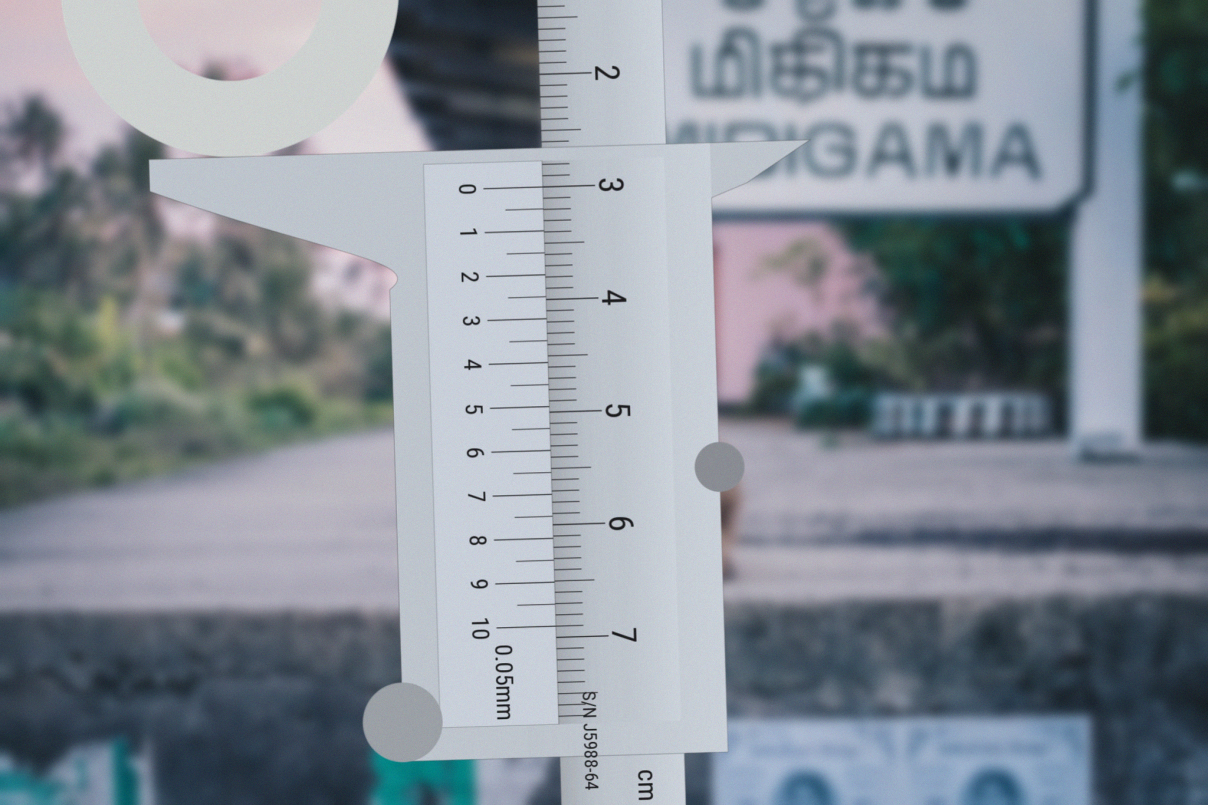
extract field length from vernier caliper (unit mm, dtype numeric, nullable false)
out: 30.0 mm
